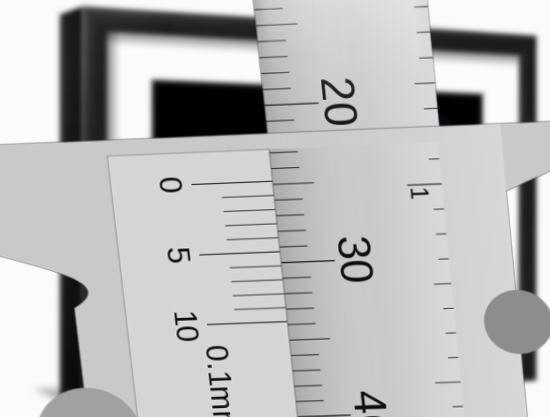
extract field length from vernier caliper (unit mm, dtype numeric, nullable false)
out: 24.8 mm
